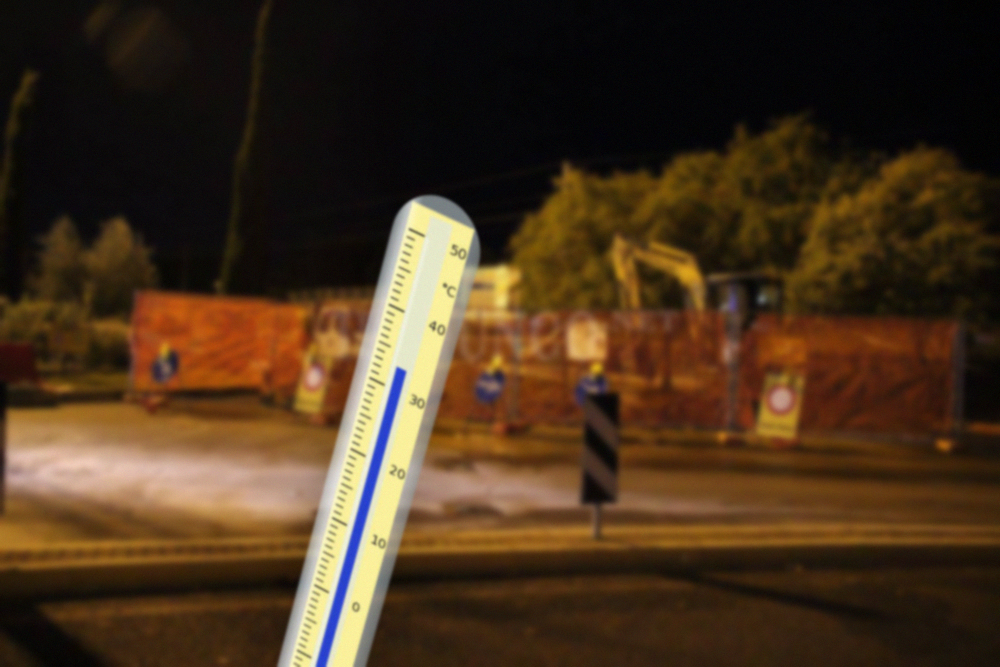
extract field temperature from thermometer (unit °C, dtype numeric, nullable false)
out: 33 °C
